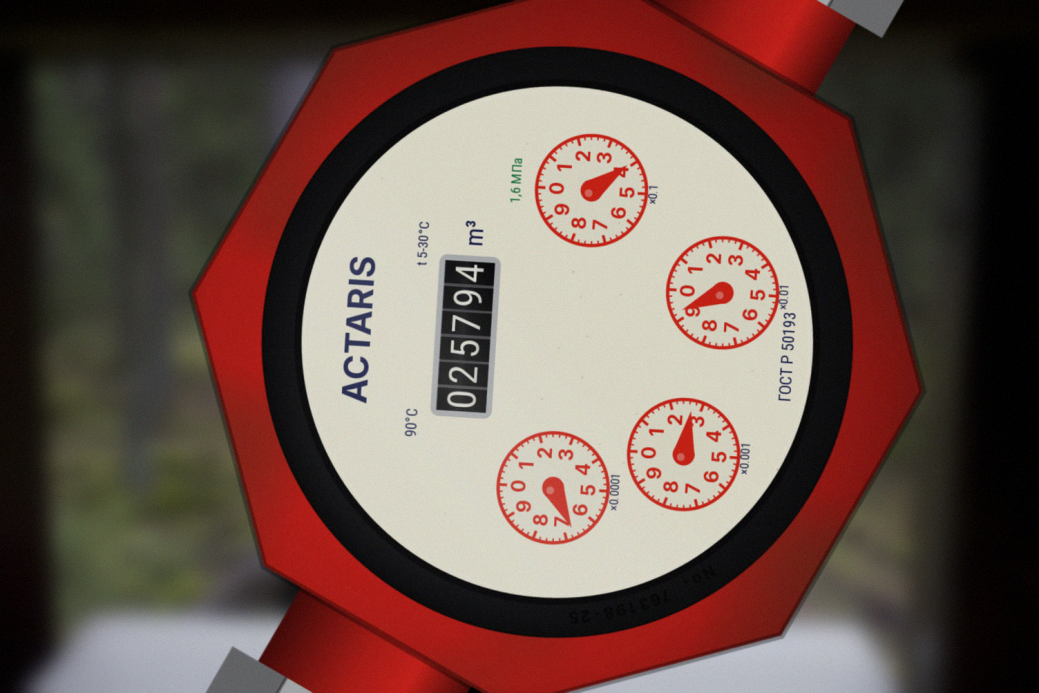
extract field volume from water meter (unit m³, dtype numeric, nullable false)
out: 25794.3926 m³
